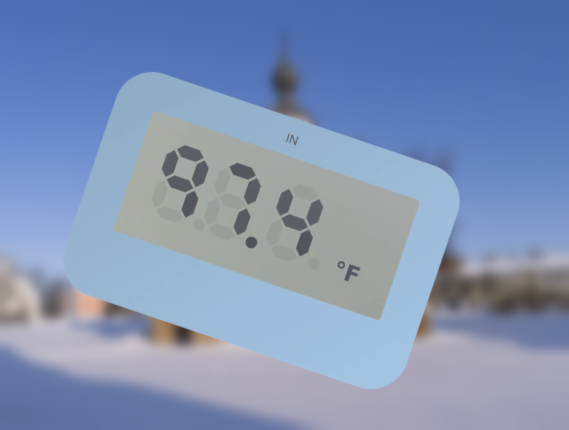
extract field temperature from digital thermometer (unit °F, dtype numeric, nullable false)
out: 97.4 °F
